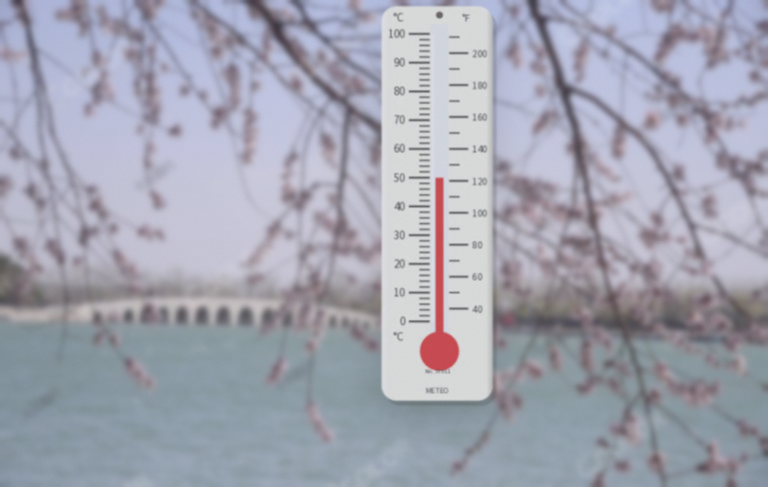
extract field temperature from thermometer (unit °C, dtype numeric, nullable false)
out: 50 °C
